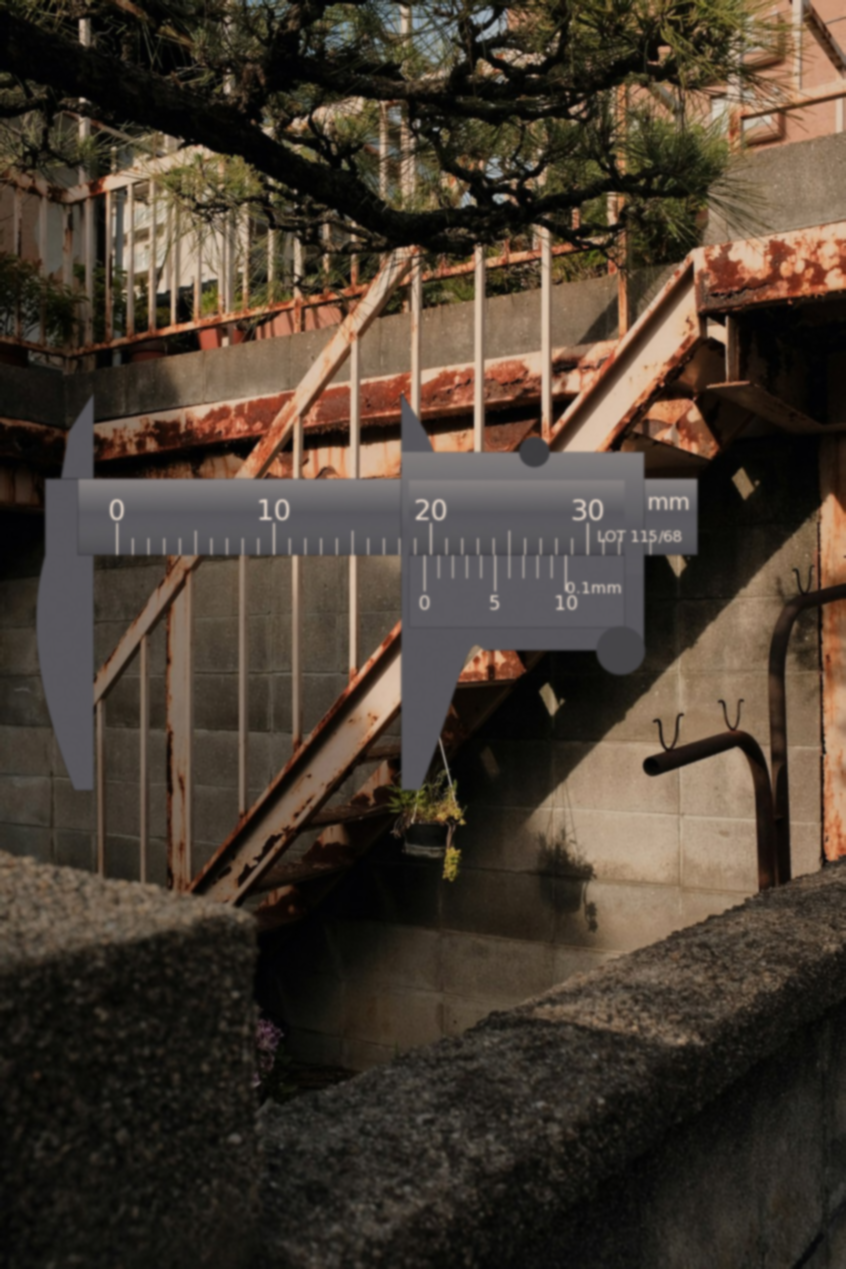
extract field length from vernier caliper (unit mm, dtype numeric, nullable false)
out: 19.6 mm
